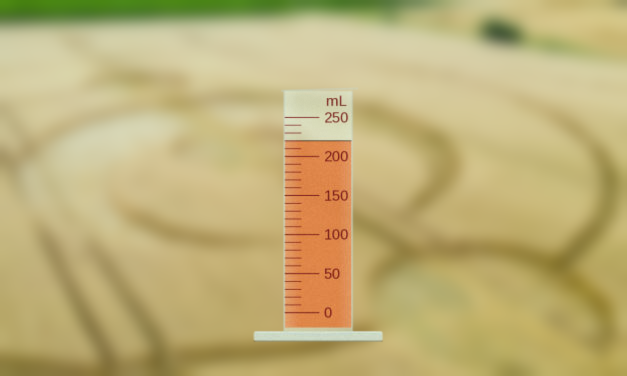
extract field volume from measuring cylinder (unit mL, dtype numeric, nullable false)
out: 220 mL
